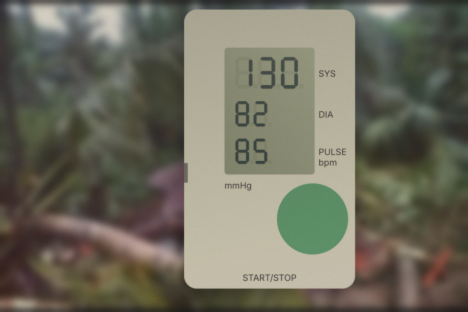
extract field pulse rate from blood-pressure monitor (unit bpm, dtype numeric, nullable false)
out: 85 bpm
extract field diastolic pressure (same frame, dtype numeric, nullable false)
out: 82 mmHg
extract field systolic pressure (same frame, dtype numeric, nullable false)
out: 130 mmHg
